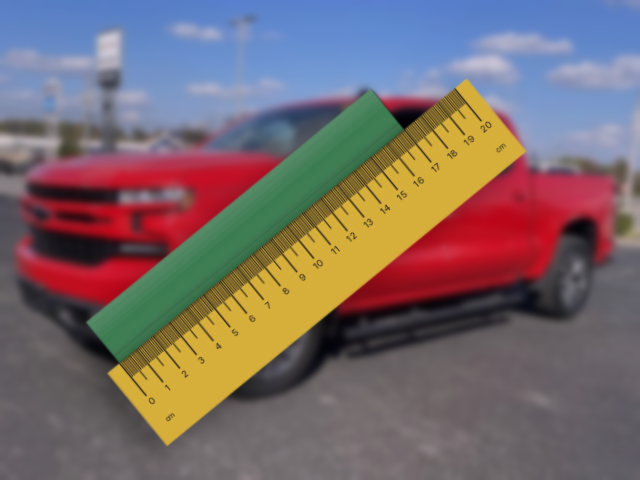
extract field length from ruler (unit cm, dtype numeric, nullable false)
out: 17 cm
